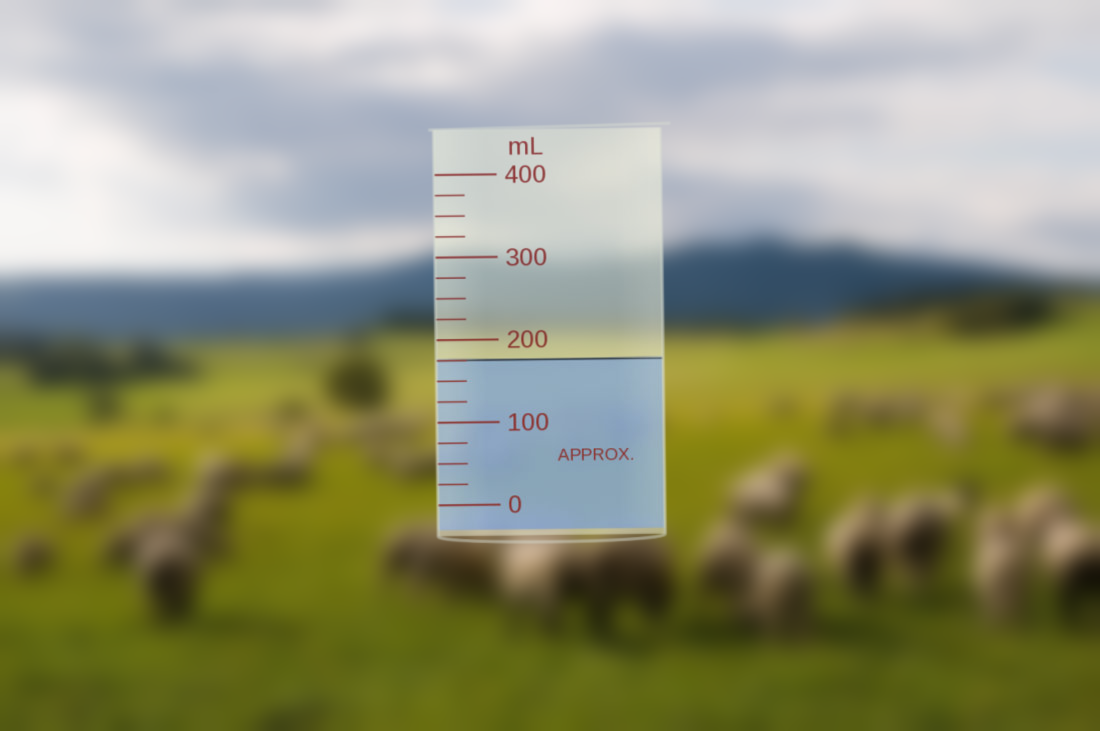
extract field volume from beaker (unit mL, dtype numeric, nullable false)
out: 175 mL
